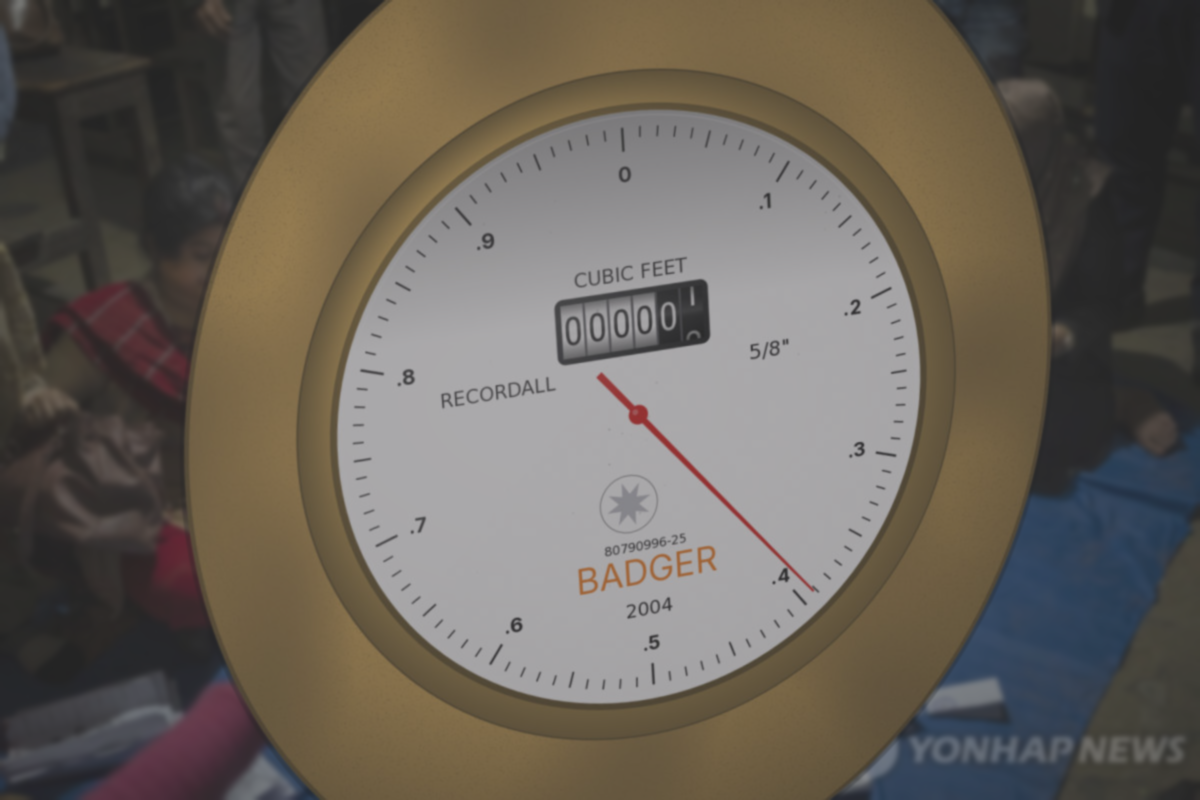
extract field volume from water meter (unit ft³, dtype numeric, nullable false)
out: 1.39 ft³
